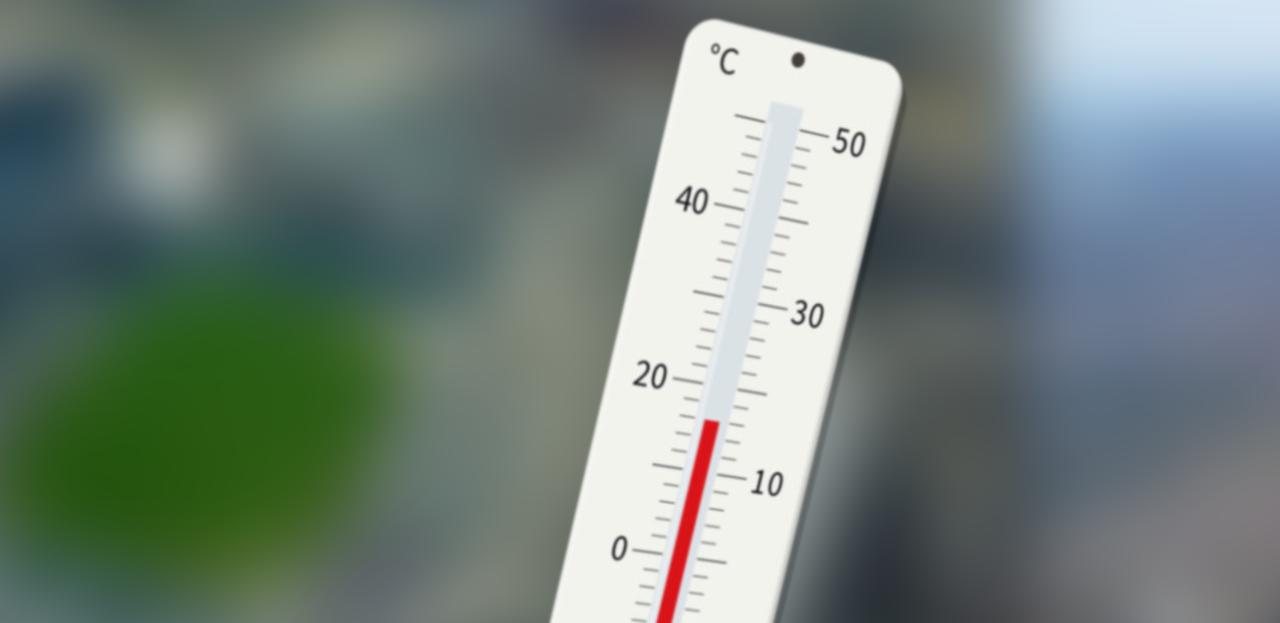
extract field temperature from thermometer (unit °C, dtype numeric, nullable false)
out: 16 °C
